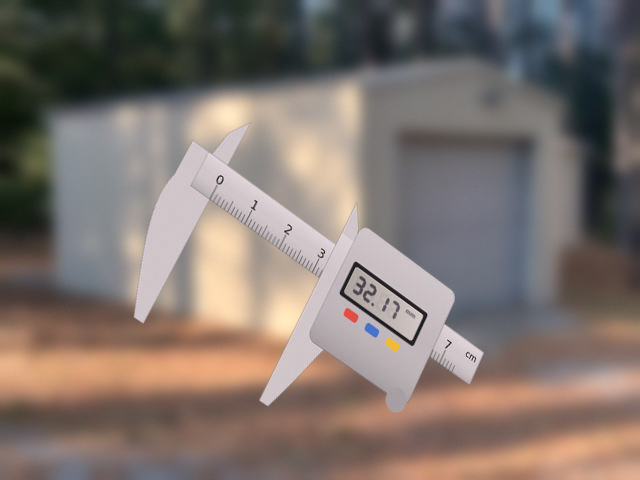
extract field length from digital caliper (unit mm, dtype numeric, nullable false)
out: 32.17 mm
